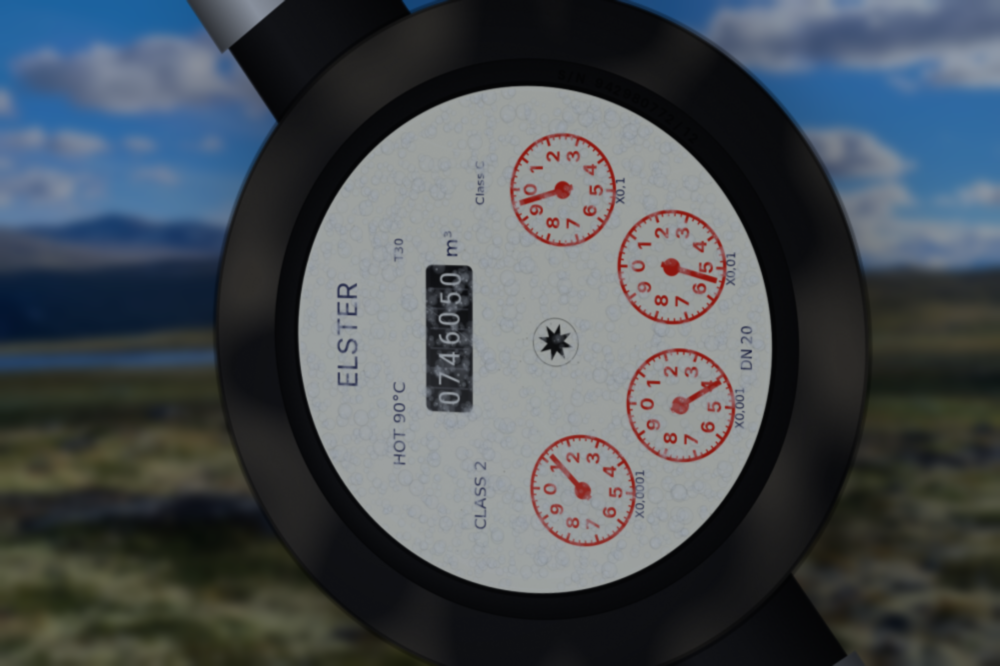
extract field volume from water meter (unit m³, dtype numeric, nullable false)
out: 746049.9541 m³
